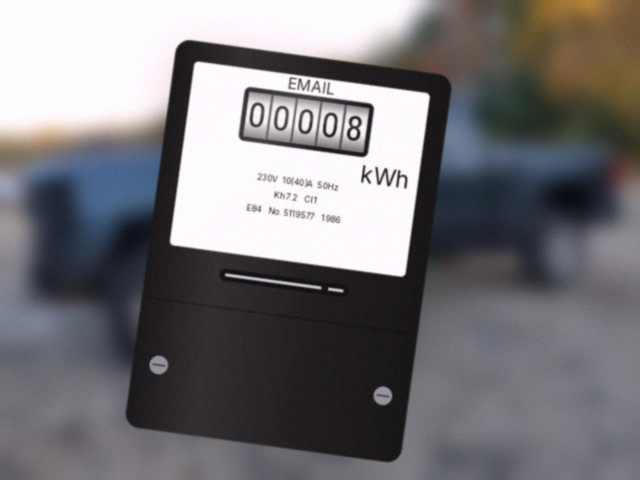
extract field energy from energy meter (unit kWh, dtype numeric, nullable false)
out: 8 kWh
